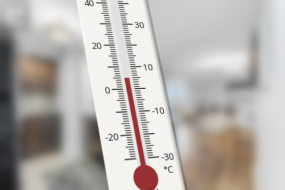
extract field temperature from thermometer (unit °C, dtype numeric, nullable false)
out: 5 °C
